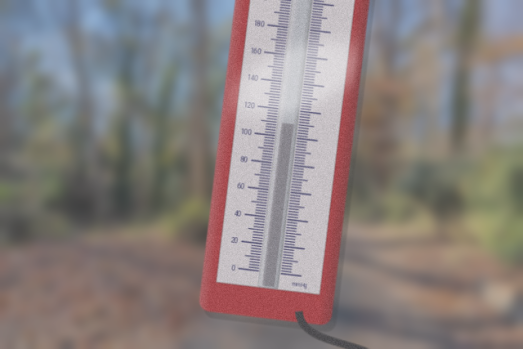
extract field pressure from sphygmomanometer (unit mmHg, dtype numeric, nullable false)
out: 110 mmHg
